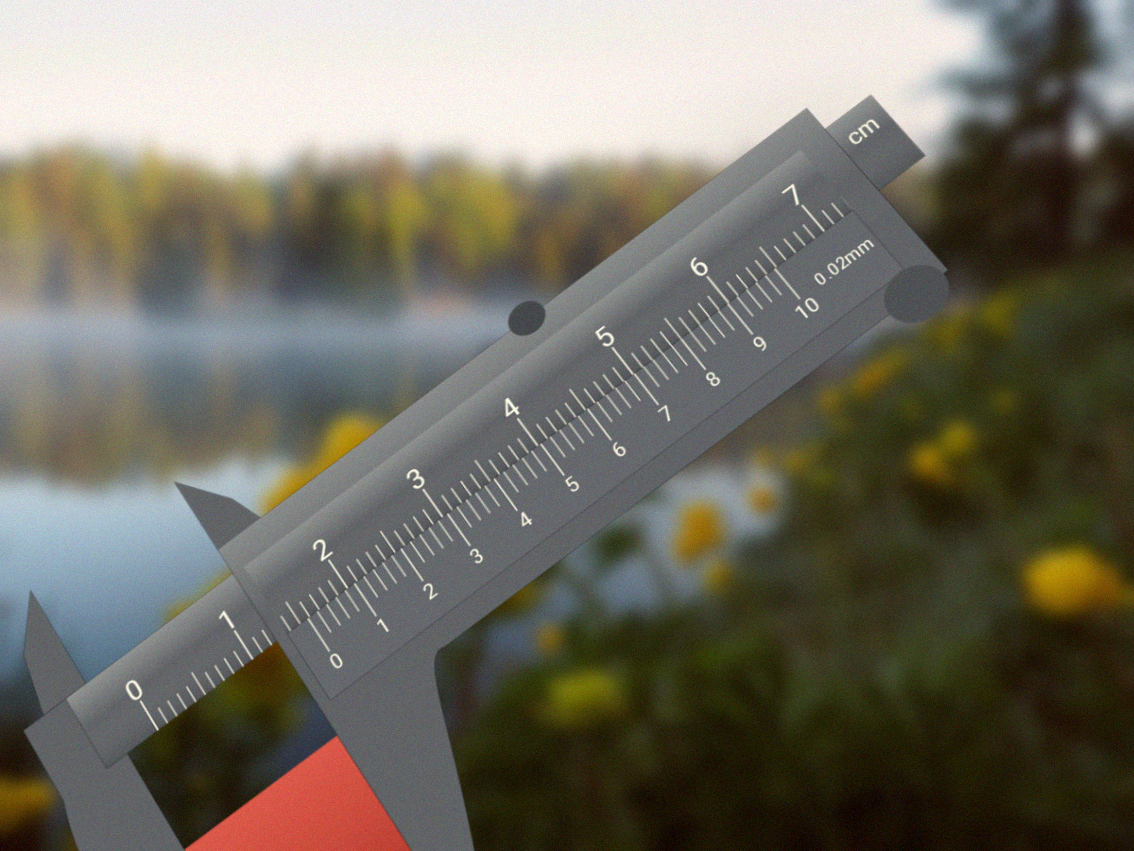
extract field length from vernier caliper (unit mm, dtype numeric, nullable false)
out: 15.8 mm
